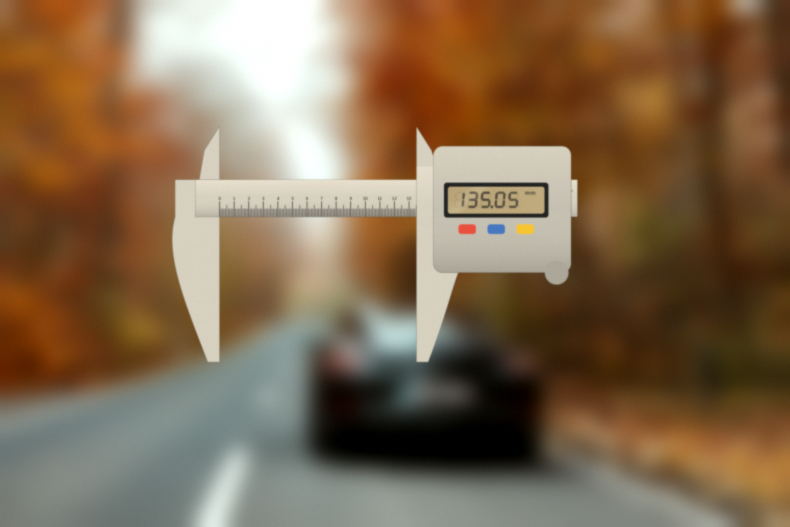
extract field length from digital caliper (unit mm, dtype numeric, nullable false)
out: 135.05 mm
